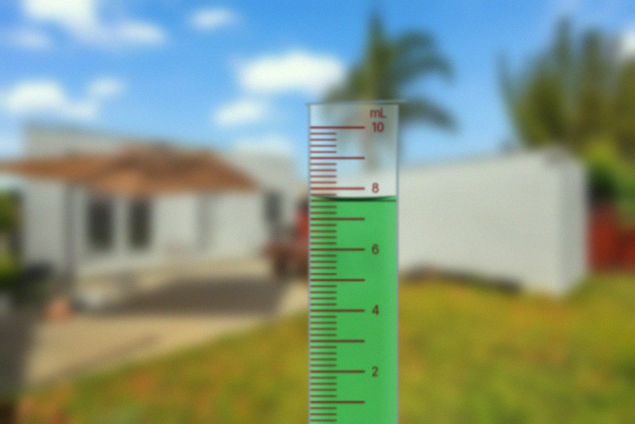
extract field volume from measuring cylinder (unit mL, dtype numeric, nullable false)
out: 7.6 mL
